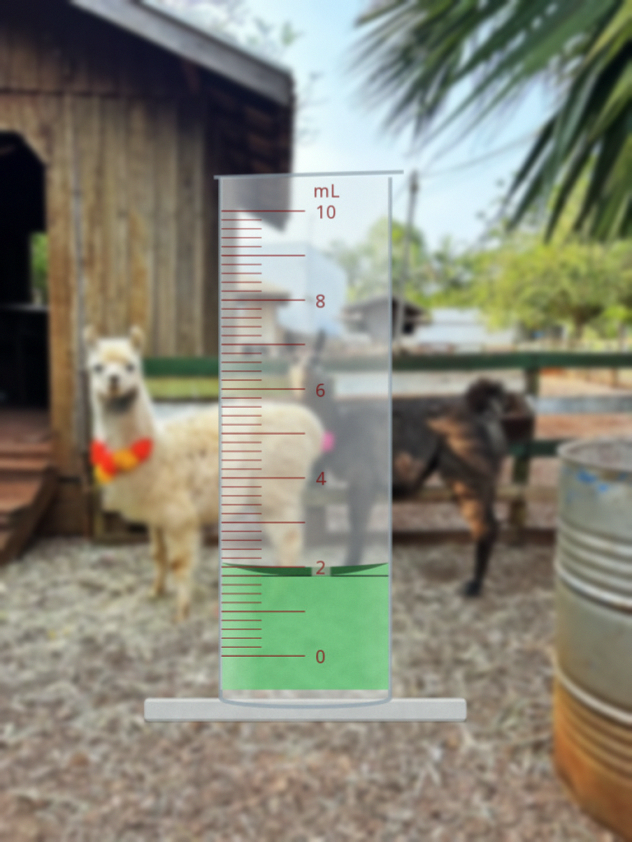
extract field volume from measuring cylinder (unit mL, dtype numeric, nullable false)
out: 1.8 mL
